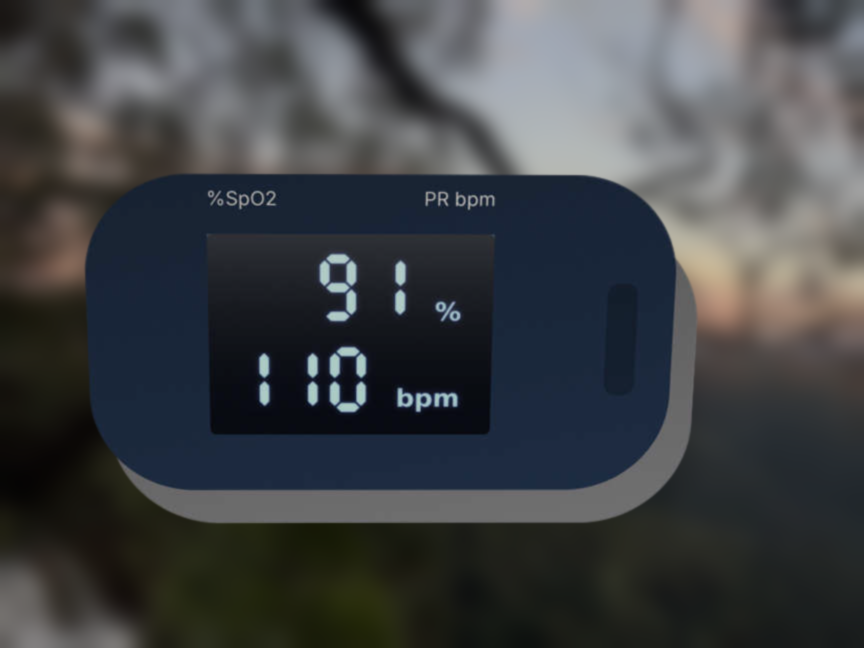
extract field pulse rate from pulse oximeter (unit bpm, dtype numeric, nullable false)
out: 110 bpm
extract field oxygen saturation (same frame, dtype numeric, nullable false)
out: 91 %
